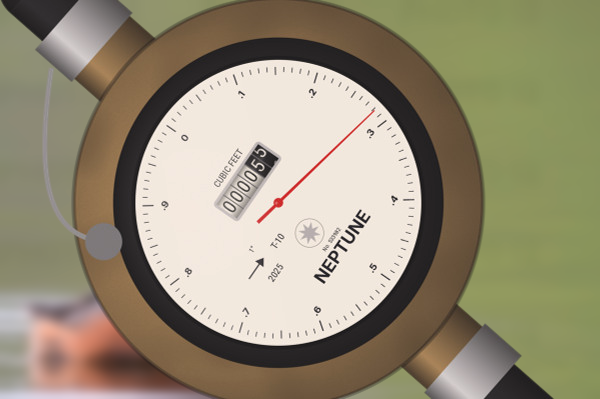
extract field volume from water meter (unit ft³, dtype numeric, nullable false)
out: 55.28 ft³
